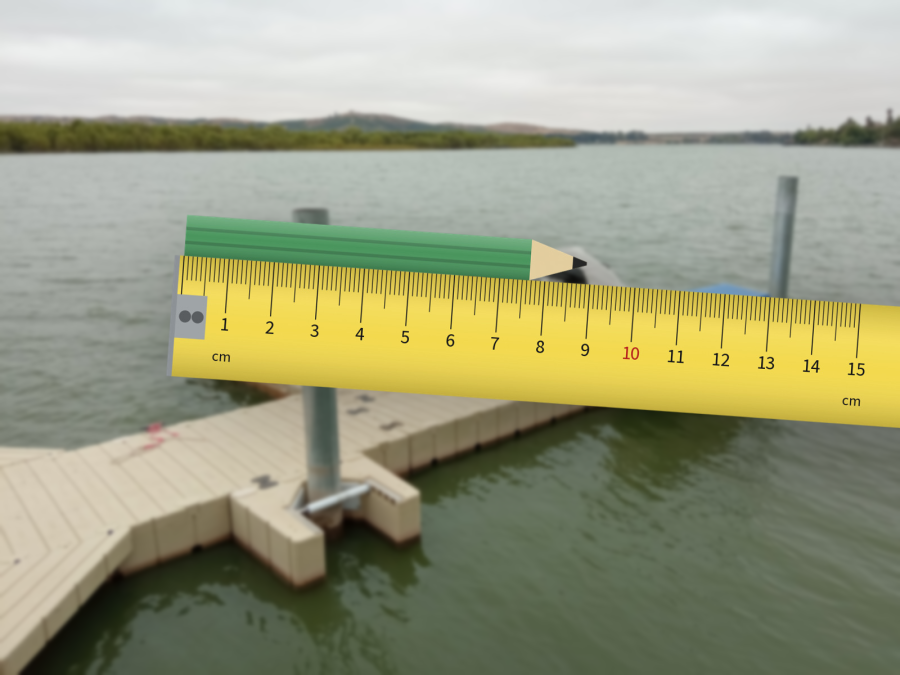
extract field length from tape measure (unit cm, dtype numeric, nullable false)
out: 8.9 cm
